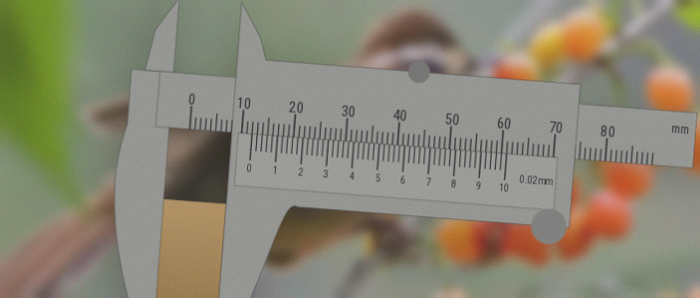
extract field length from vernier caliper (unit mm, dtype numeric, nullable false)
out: 12.0 mm
